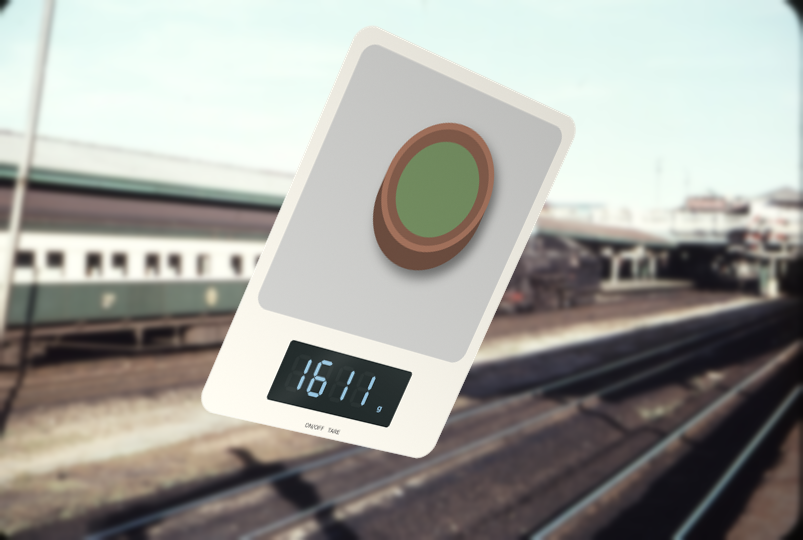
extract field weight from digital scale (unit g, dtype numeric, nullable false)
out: 1611 g
